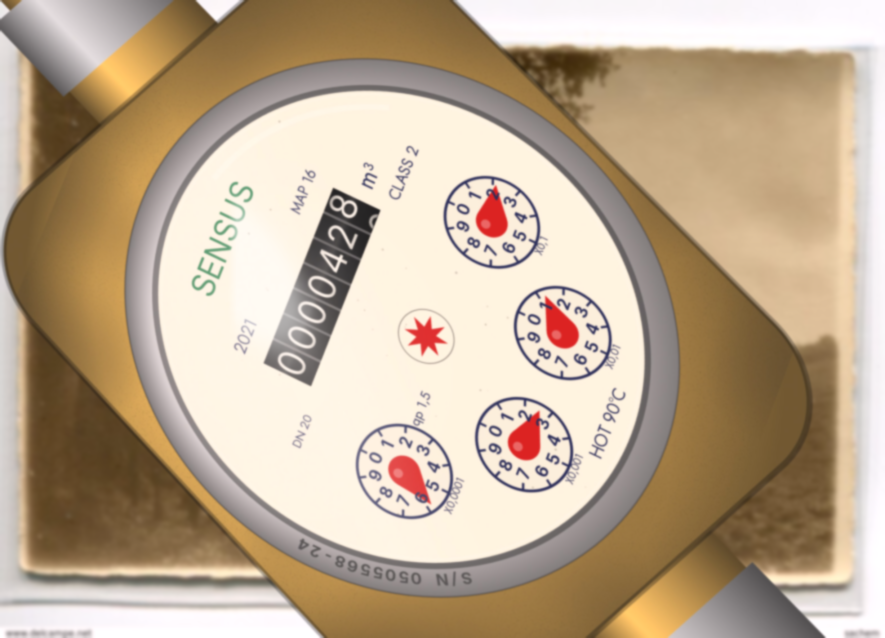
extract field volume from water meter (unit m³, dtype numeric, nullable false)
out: 428.2125 m³
